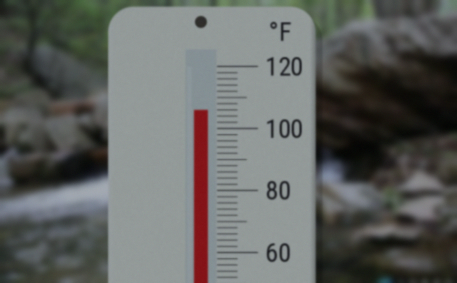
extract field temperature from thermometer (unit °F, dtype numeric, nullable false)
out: 106 °F
